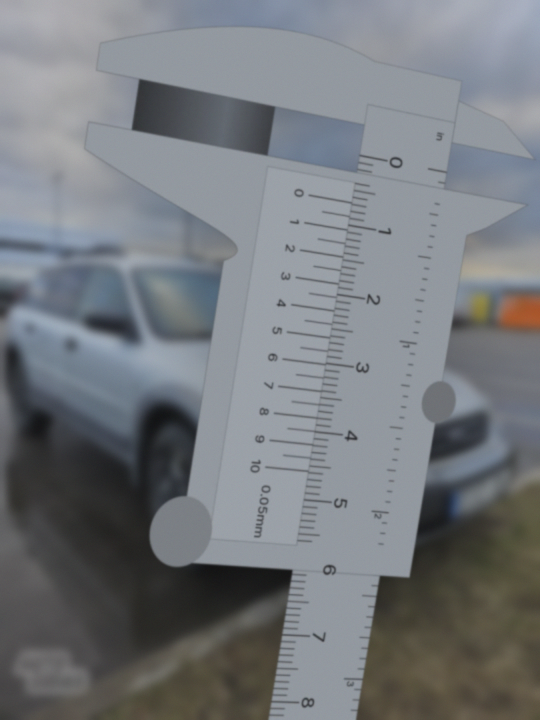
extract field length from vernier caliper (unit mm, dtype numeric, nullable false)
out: 6.8 mm
